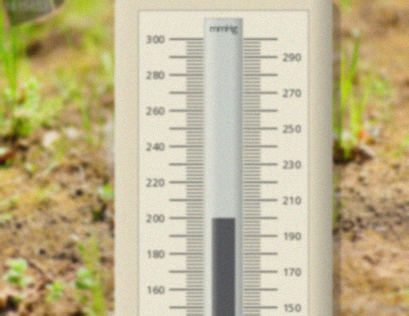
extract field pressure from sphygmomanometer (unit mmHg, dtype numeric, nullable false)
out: 200 mmHg
